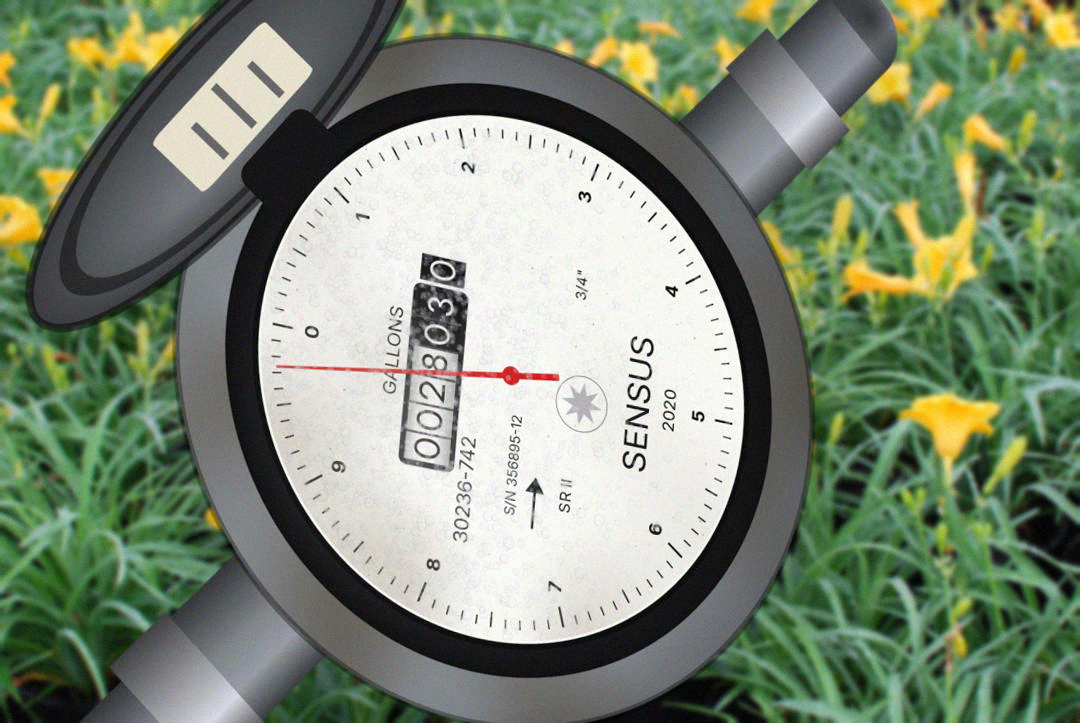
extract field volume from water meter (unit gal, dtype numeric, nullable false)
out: 28029.7 gal
